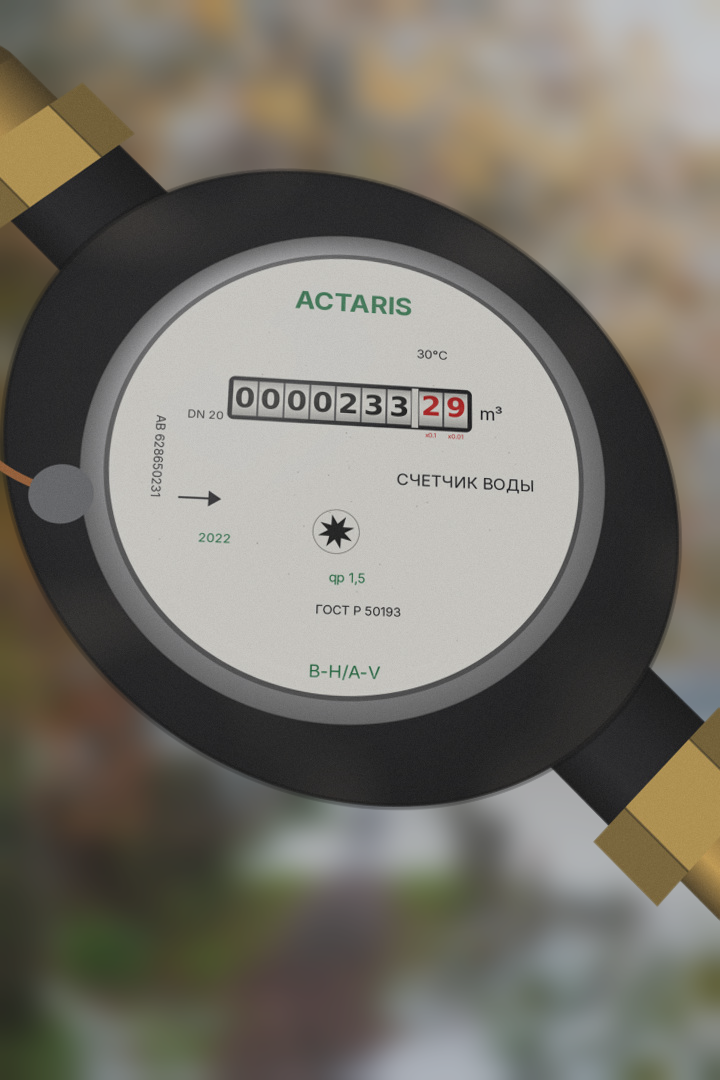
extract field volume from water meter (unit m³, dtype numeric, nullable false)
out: 233.29 m³
